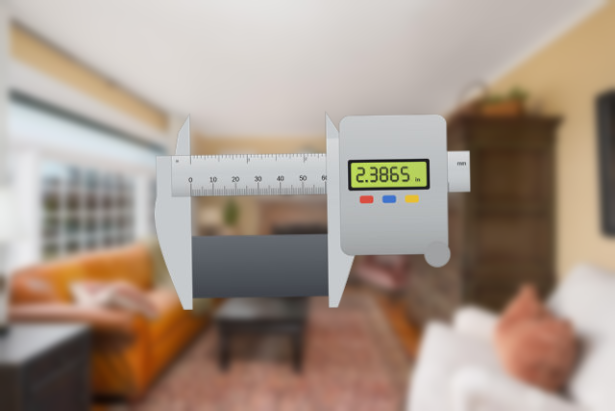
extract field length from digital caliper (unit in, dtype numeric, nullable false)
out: 2.3865 in
